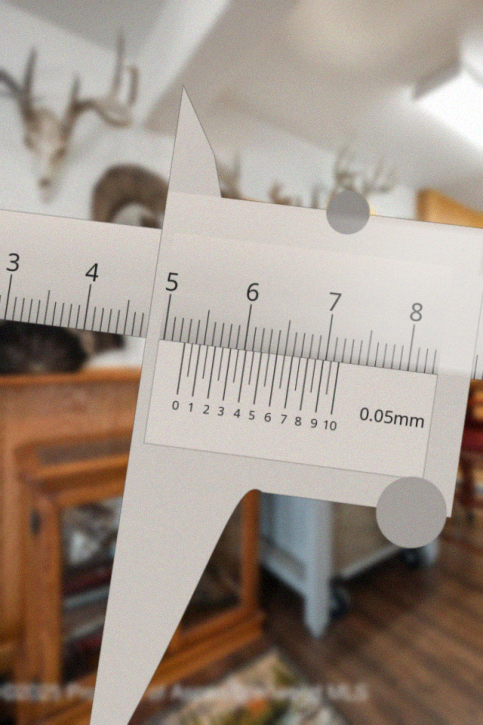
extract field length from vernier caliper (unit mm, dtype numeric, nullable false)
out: 52.6 mm
